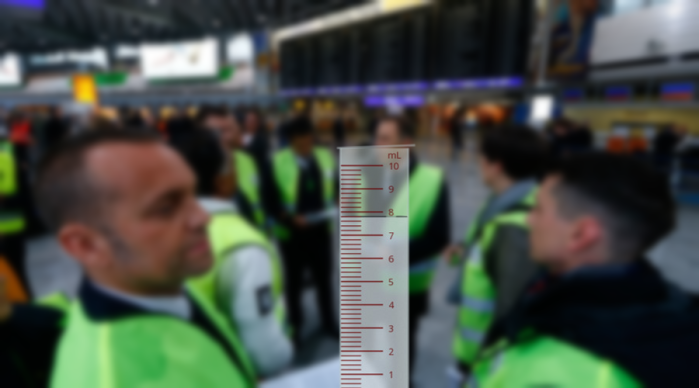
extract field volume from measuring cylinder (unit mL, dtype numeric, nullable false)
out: 7.8 mL
